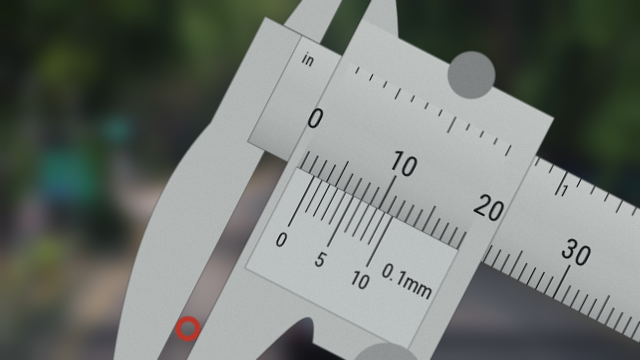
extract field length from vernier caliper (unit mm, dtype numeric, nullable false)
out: 2.6 mm
